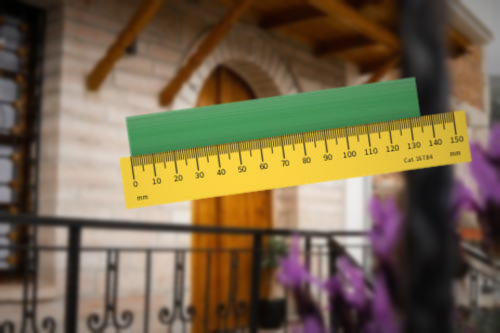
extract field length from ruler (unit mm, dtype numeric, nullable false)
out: 135 mm
